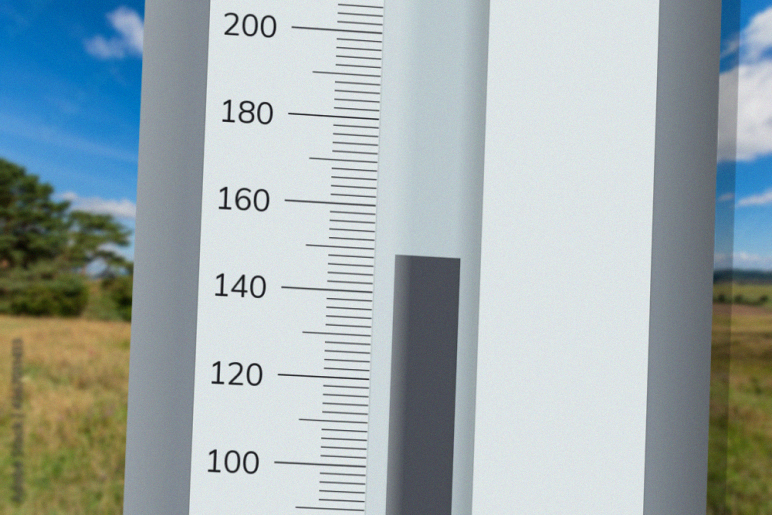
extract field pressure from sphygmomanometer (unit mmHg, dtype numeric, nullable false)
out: 149 mmHg
